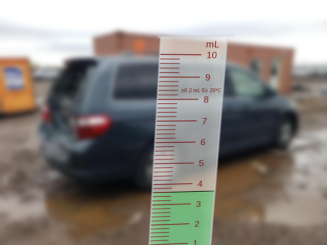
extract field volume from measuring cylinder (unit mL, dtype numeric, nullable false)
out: 3.6 mL
